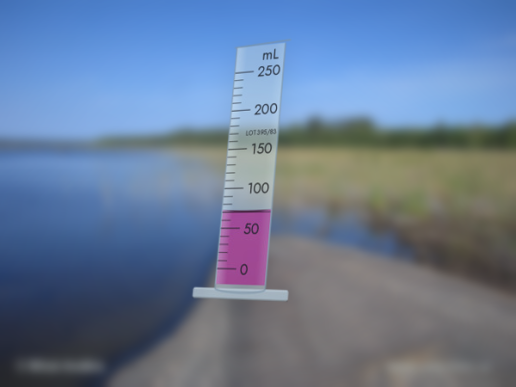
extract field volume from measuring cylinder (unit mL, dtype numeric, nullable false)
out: 70 mL
